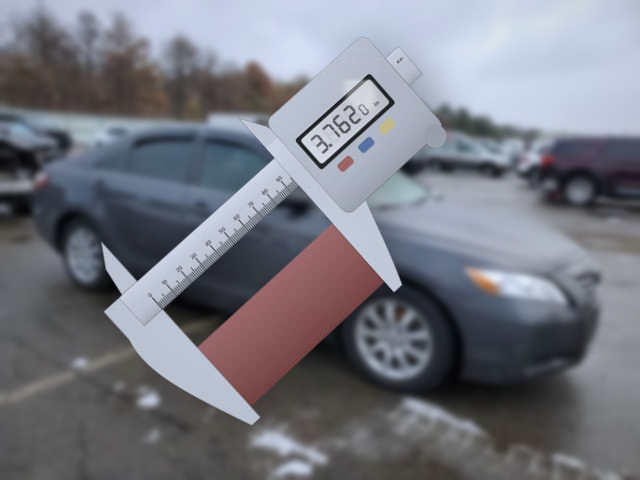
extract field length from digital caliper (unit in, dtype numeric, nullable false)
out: 3.7620 in
